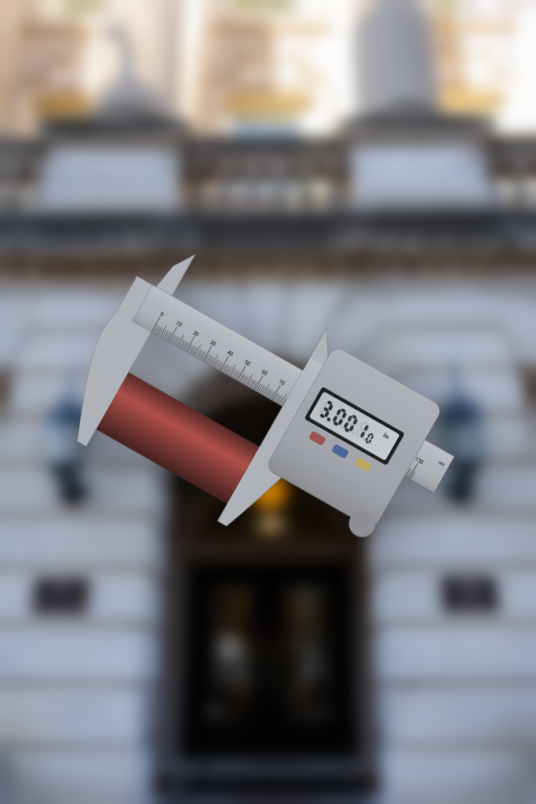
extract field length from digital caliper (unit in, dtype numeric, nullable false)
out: 3.0010 in
